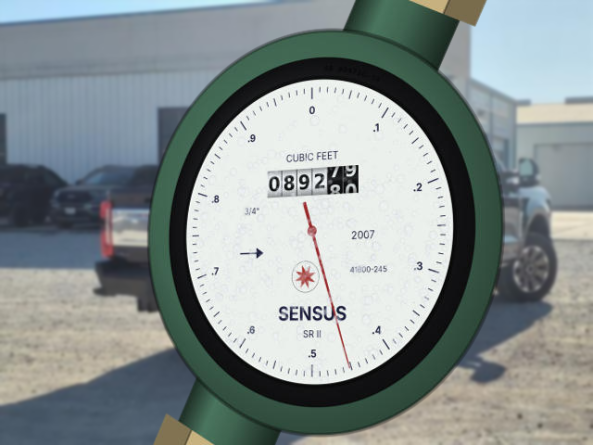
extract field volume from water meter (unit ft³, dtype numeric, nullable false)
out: 89279.45 ft³
